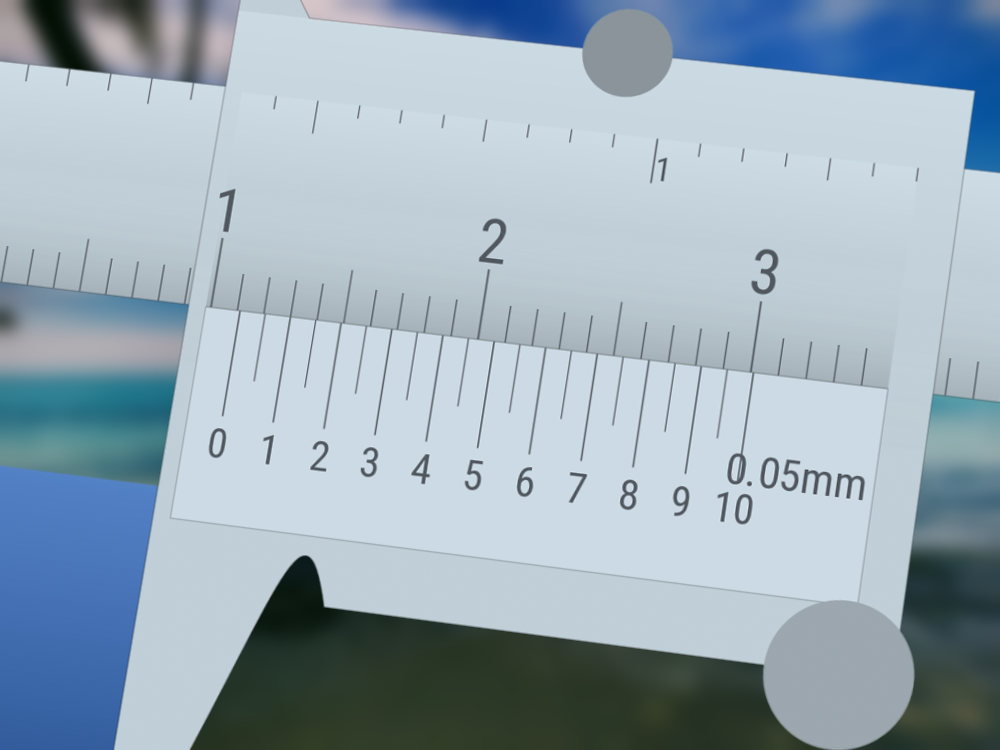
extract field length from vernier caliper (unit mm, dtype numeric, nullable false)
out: 11.10 mm
